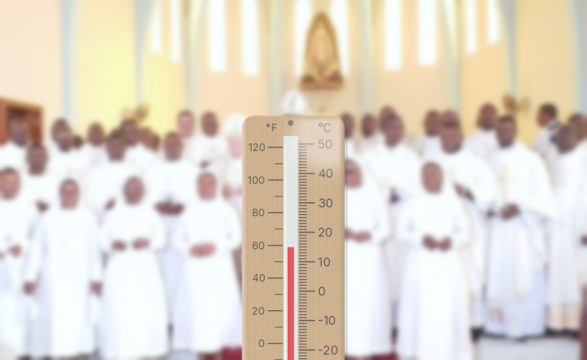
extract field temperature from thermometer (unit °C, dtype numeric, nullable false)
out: 15 °C
